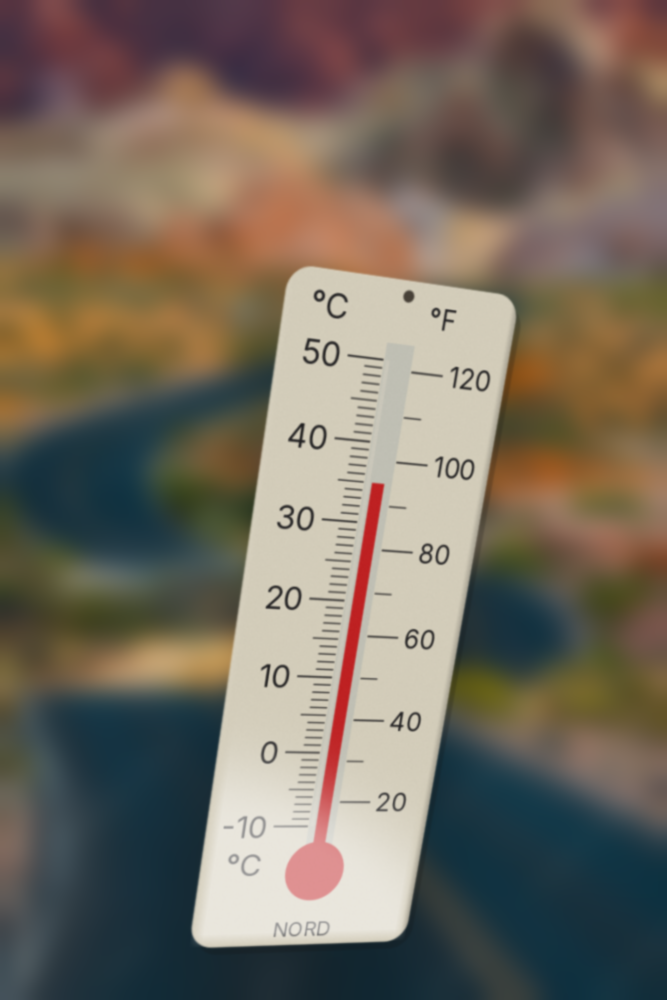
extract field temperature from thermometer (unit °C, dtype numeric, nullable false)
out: 35 °C
